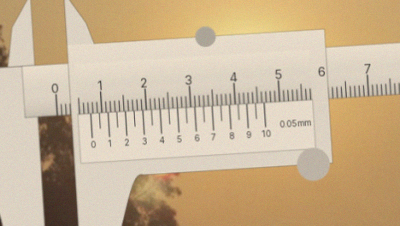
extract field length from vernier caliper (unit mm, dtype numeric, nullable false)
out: 7.5 mm
